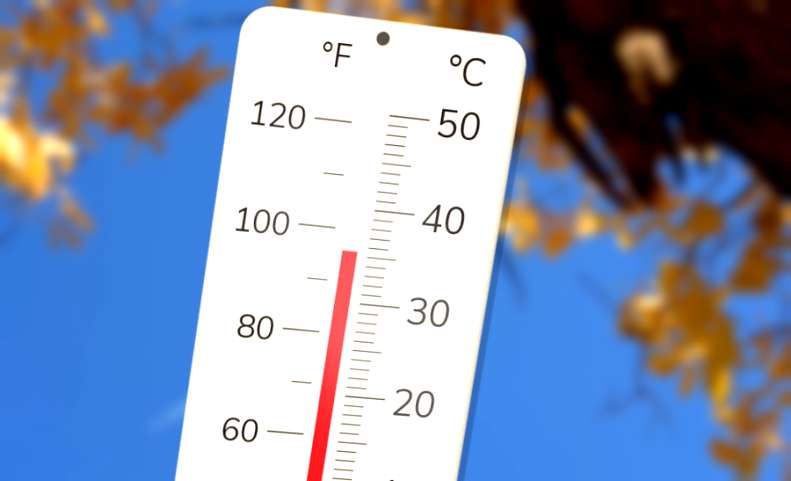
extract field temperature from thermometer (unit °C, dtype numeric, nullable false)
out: 35.5 °C
